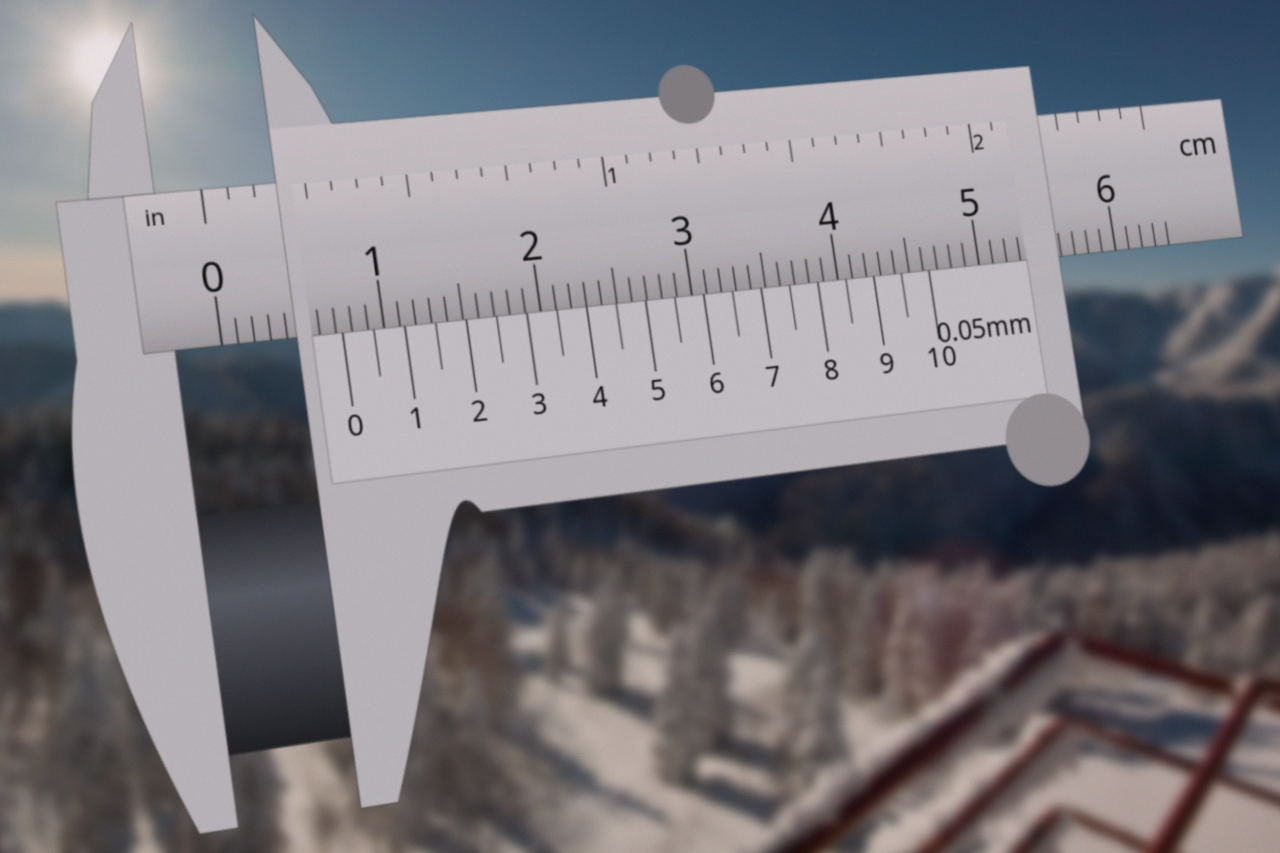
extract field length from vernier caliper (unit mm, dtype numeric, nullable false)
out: 7.4 mm
